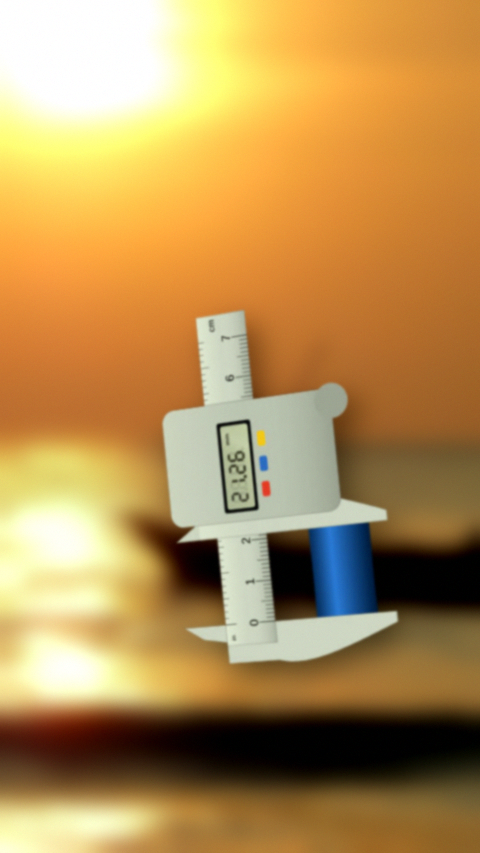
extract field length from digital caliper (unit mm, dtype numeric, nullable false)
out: 21.26 mm
